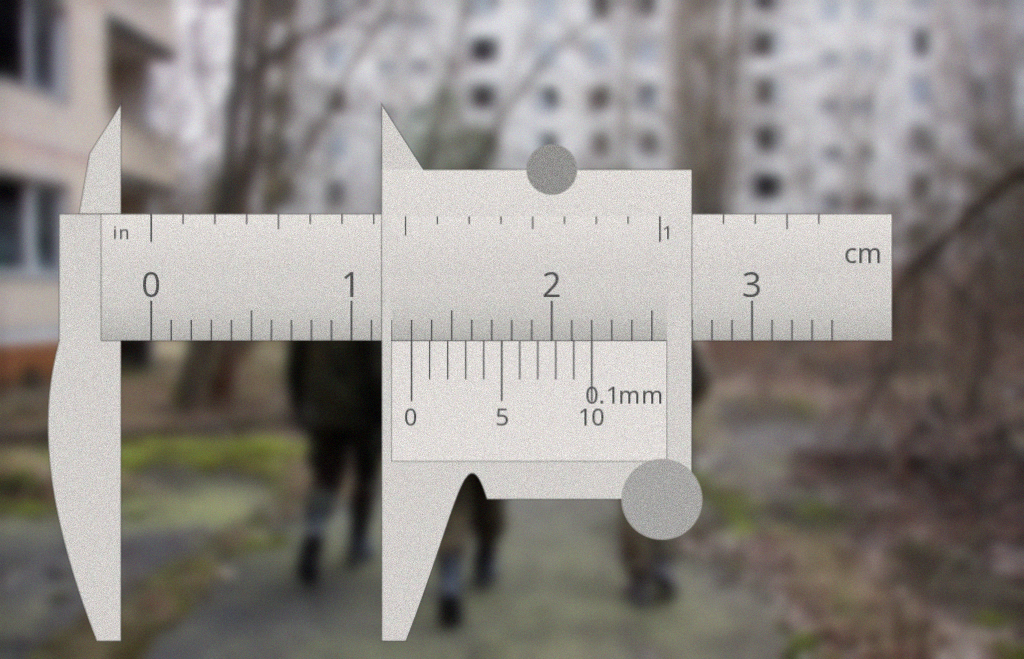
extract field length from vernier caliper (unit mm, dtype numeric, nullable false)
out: 13.0 mm
